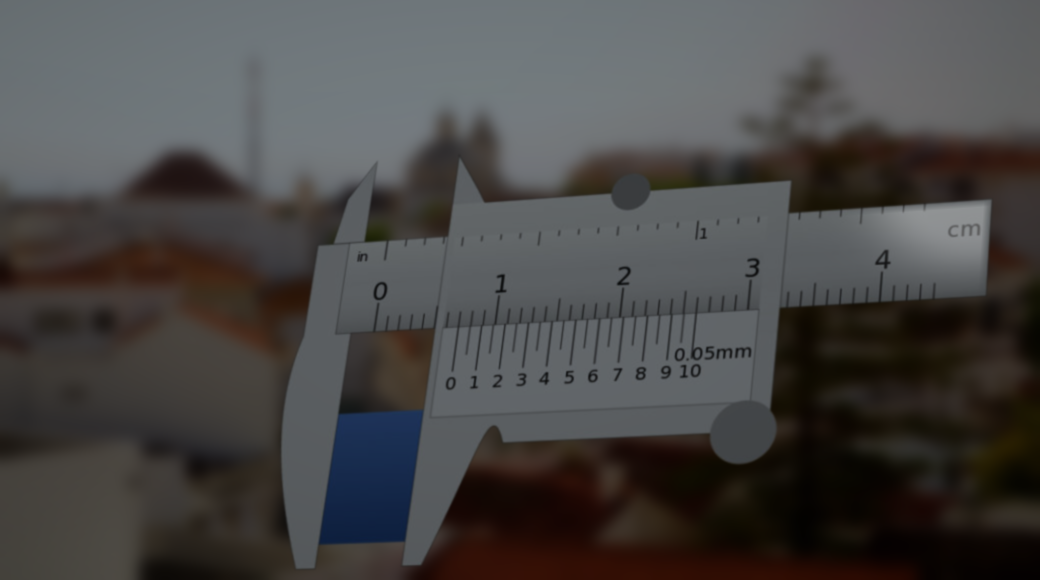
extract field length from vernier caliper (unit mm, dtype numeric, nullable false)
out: 7.0 mm
